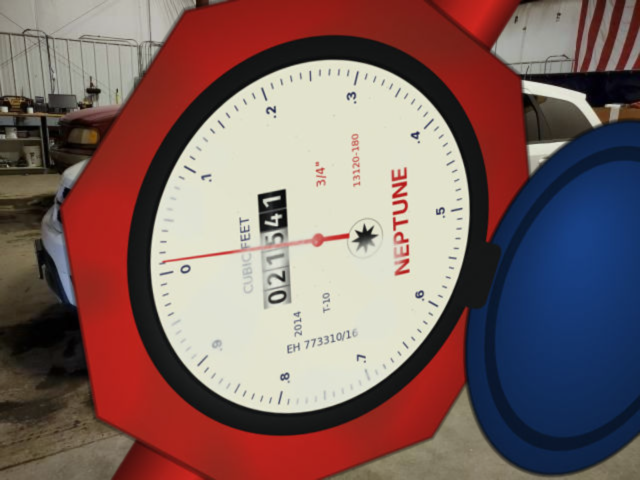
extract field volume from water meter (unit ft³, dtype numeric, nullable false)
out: 21541.01 ft³
